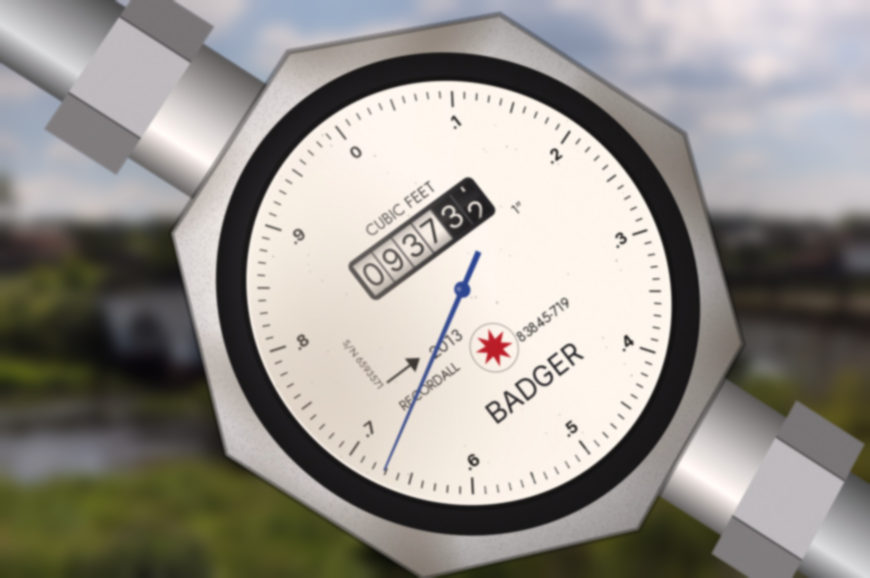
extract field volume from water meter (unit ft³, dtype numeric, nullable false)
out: 93731.67 ft³
